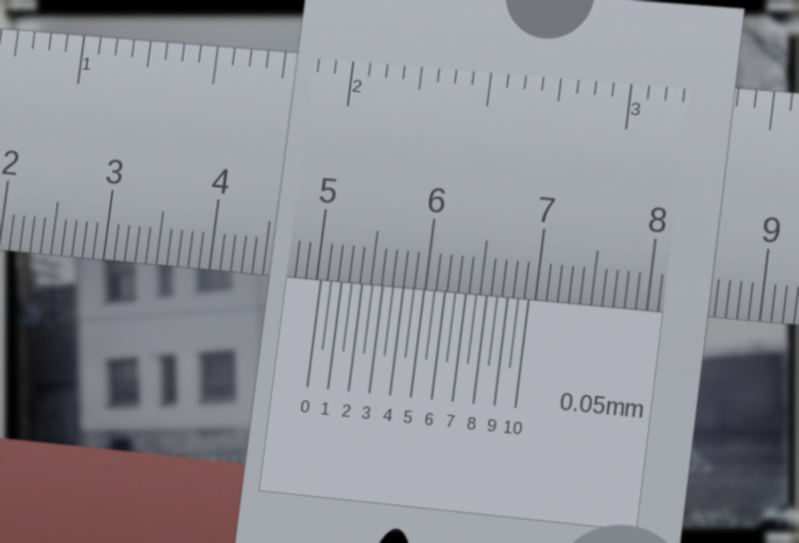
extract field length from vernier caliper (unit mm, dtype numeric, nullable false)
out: 50.4 mm
